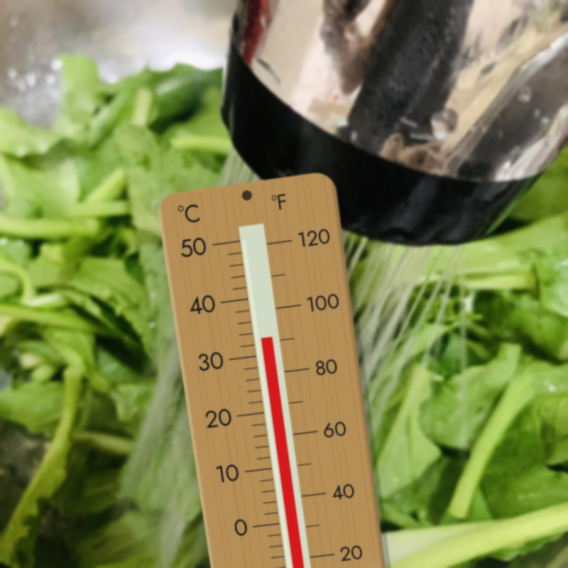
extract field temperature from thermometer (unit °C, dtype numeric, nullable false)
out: 33 °C
